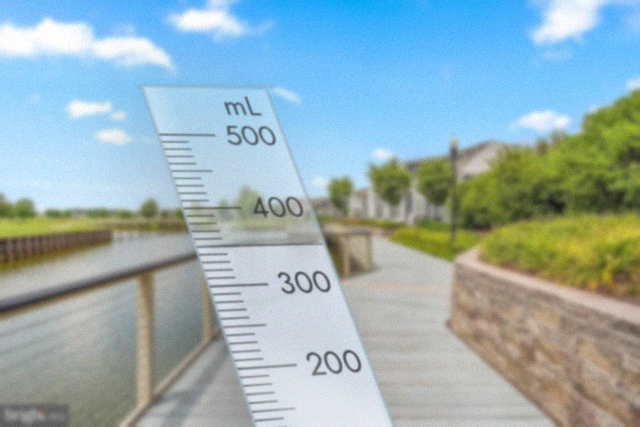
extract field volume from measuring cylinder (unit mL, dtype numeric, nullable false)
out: 350 mL
